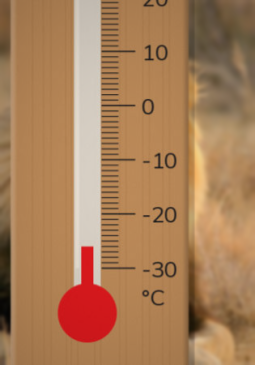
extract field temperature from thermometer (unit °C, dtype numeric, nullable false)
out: -26 °C
